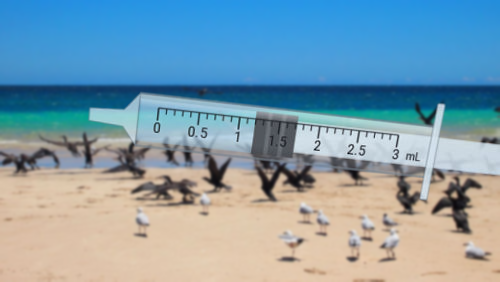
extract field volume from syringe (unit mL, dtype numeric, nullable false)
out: 1.2 mL
